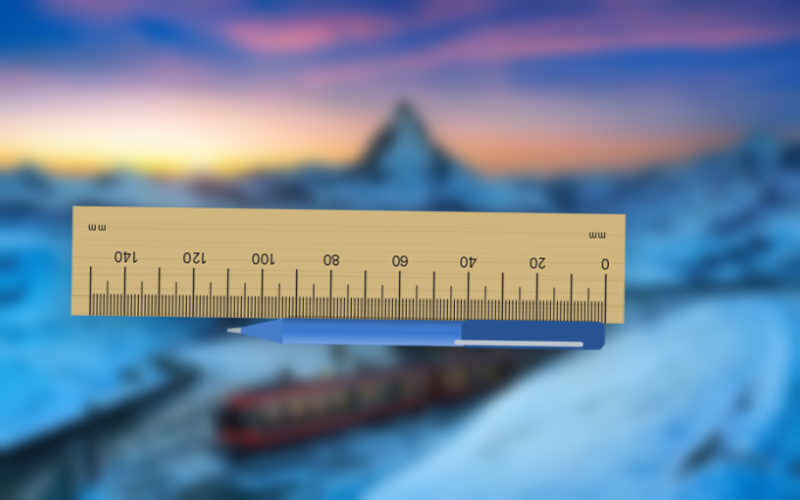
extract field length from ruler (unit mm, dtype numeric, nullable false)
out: 110 mm
